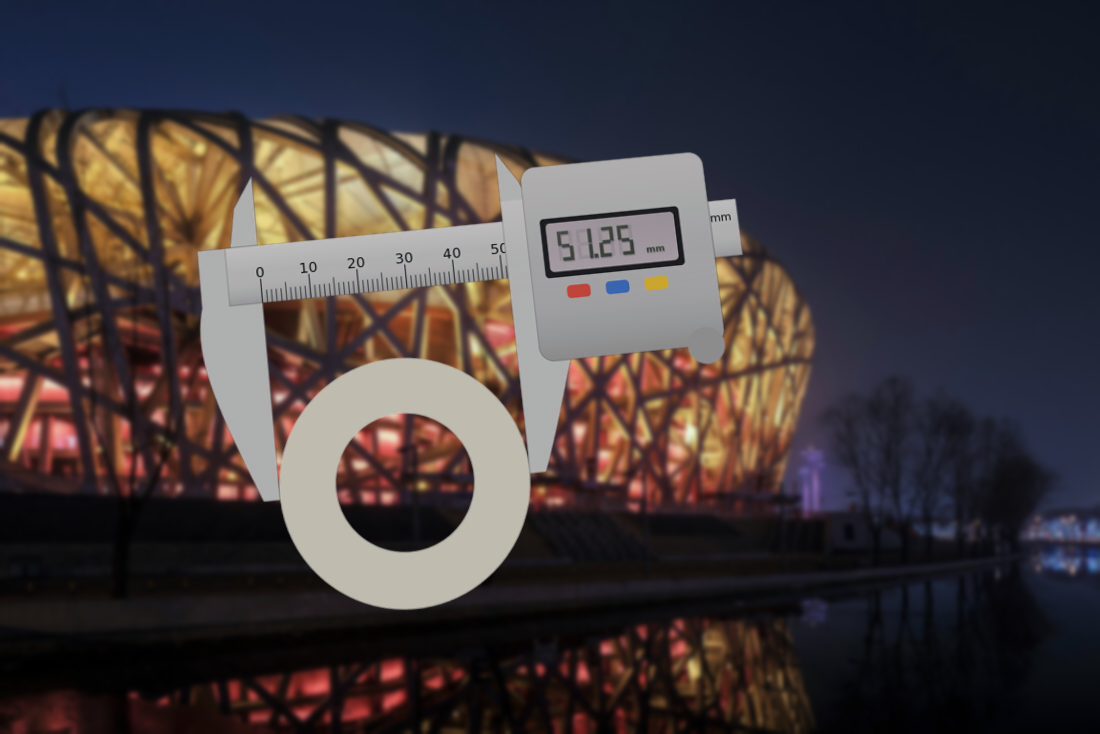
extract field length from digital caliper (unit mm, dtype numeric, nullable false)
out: 51.25 mm
